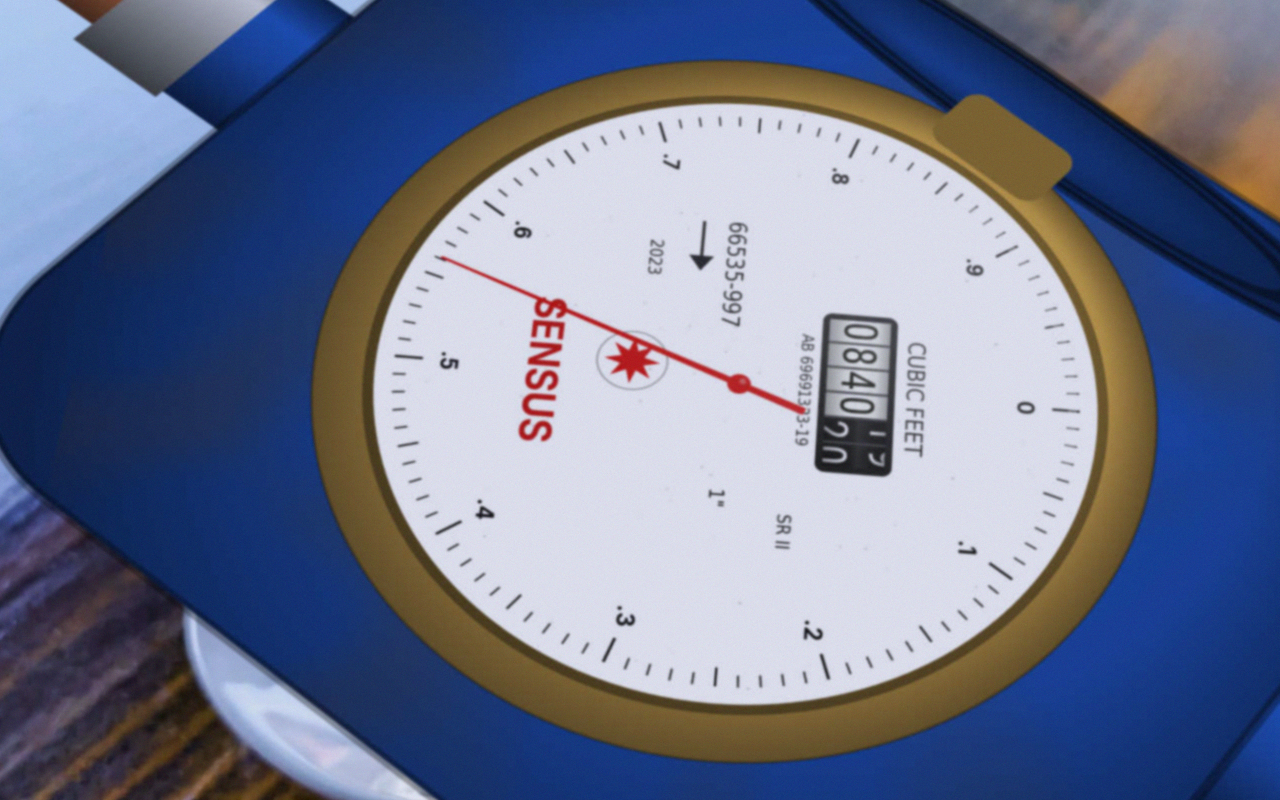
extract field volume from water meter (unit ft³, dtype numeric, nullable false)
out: 84019.56 ft³
